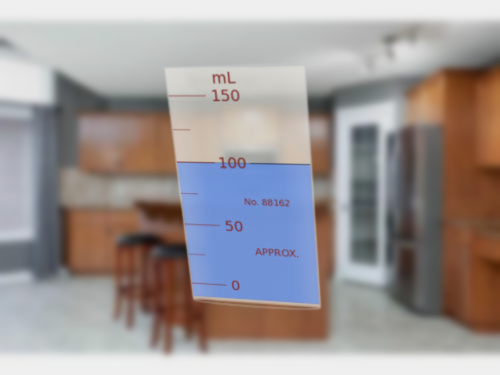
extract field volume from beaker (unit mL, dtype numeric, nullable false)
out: 100 mL
